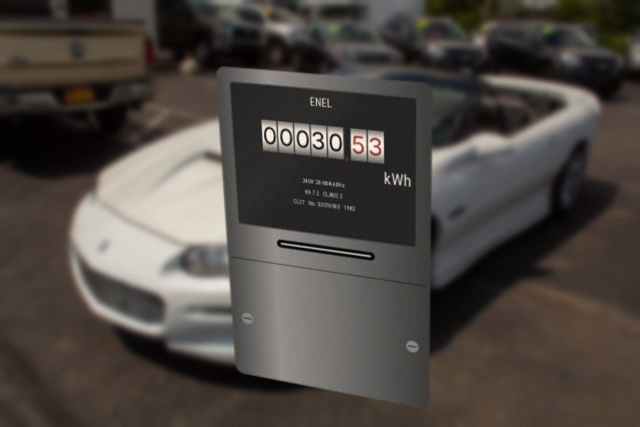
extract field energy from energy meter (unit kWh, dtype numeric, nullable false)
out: 30.53 kWh
